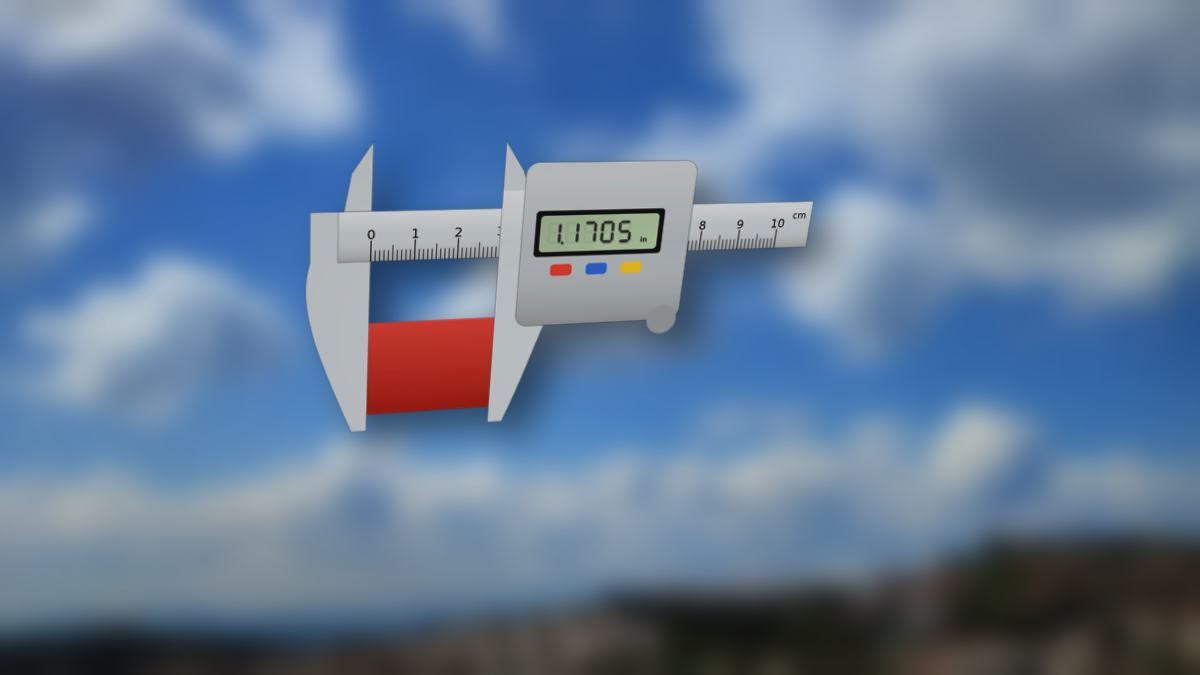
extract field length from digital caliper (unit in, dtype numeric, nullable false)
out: 1.1705 in
